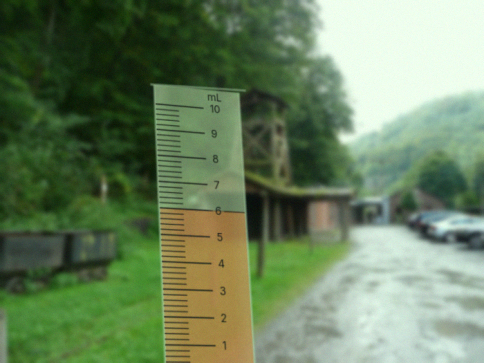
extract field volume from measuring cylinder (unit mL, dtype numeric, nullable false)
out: 6 mL
